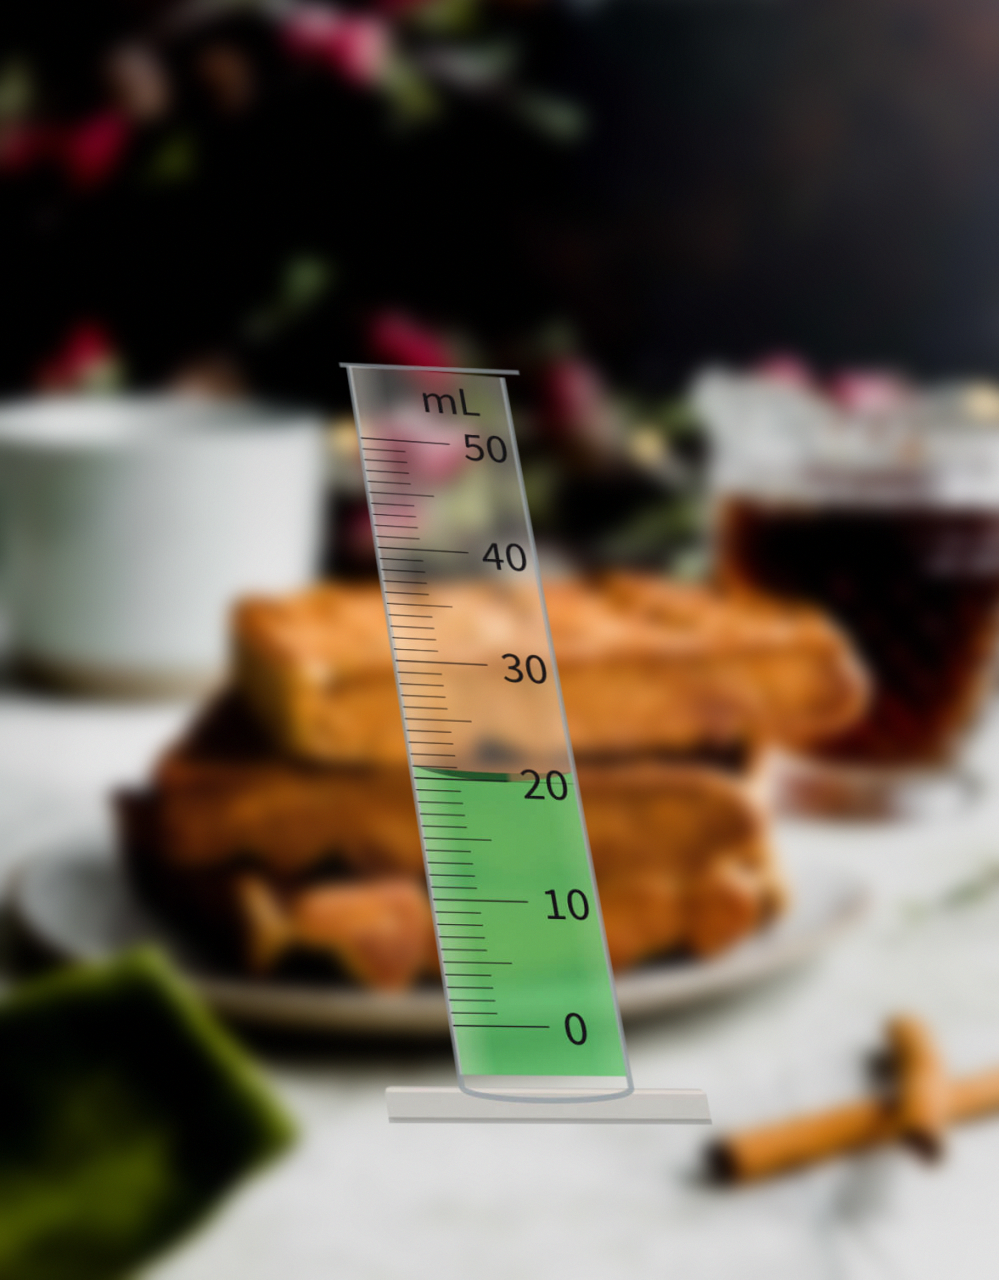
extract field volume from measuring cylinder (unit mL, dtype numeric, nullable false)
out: 20 mL
